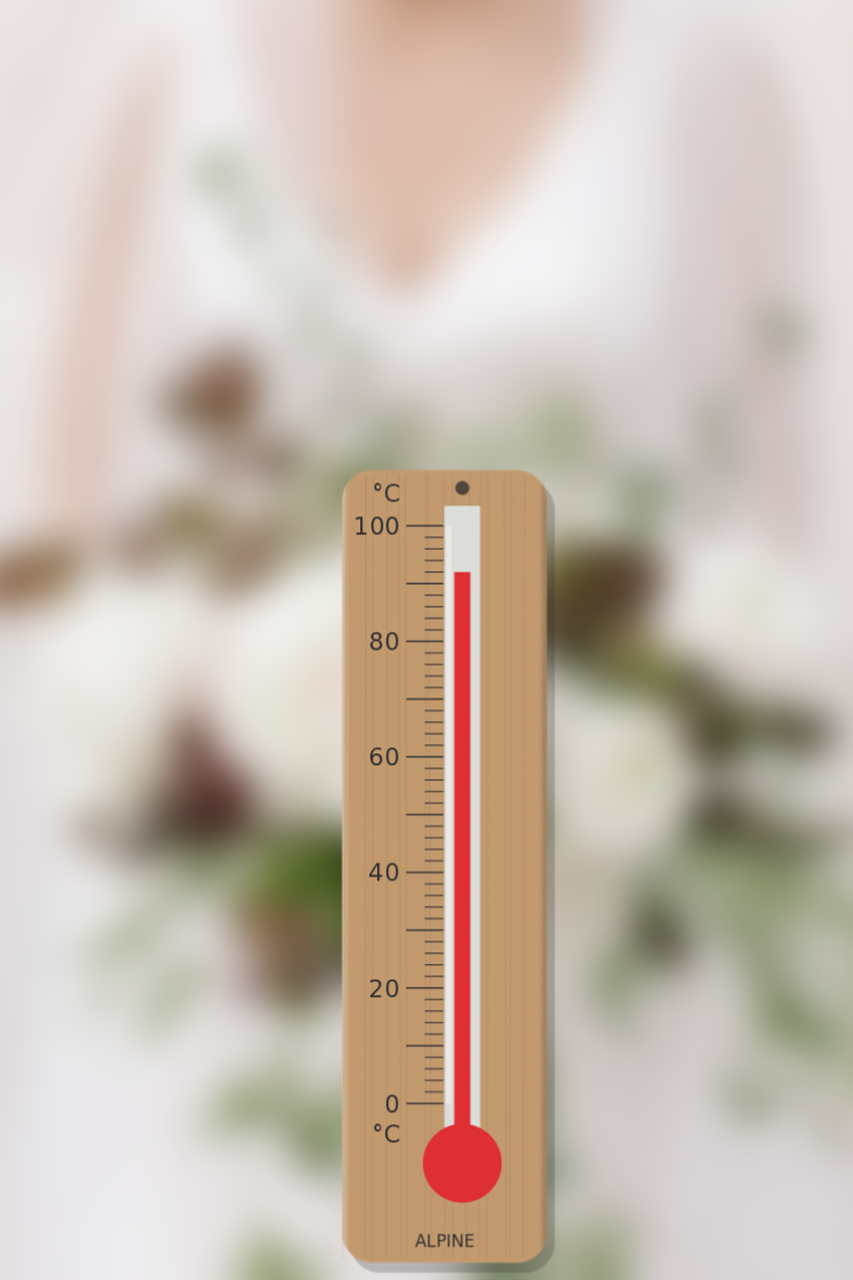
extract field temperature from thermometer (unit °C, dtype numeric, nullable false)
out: 92 °C
